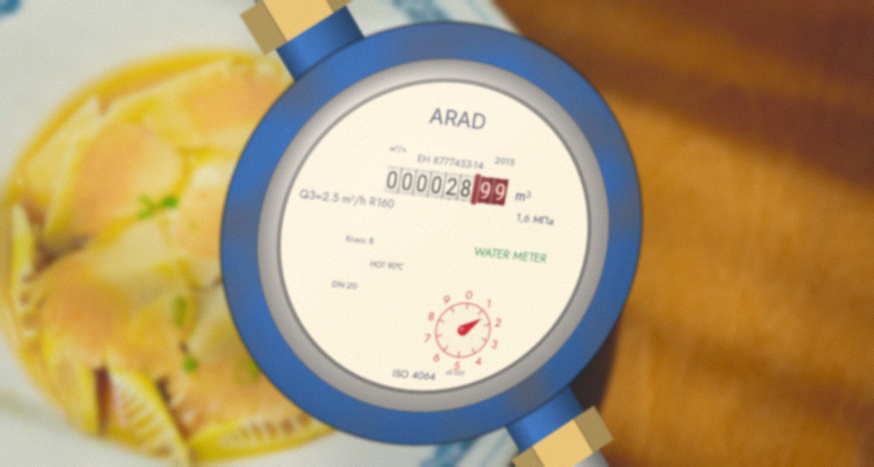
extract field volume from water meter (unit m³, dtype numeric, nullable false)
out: 28.991 m³
